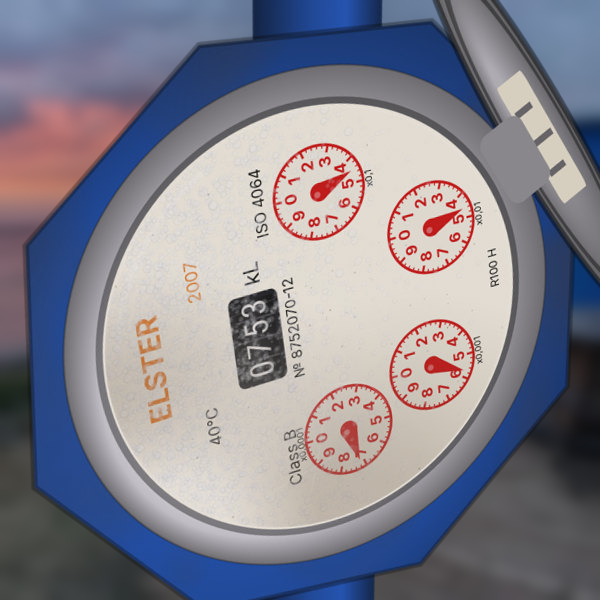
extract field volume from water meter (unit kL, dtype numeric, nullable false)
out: 753.4457 kL
